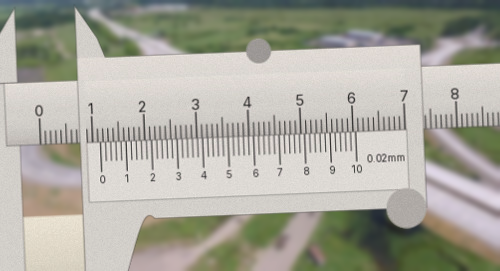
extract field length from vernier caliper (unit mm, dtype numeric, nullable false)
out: 11.5 mm
